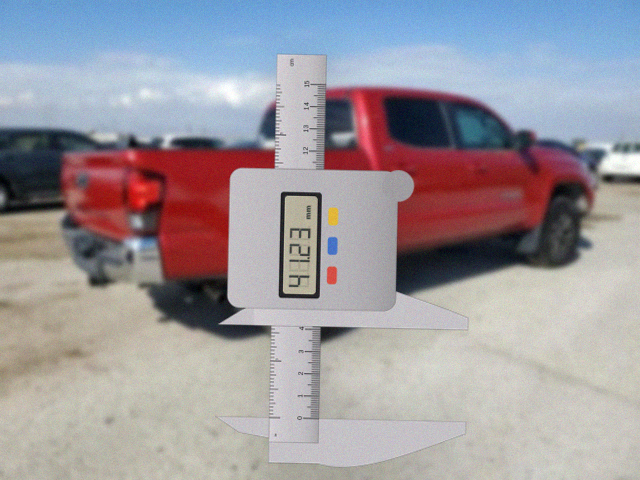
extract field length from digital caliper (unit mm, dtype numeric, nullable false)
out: 41.23 mm
